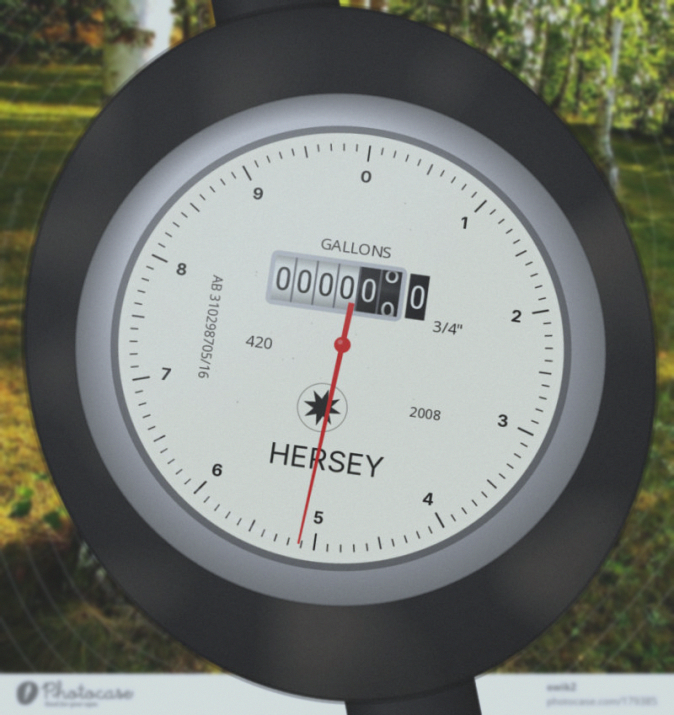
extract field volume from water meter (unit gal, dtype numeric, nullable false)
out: 85.1 gal
